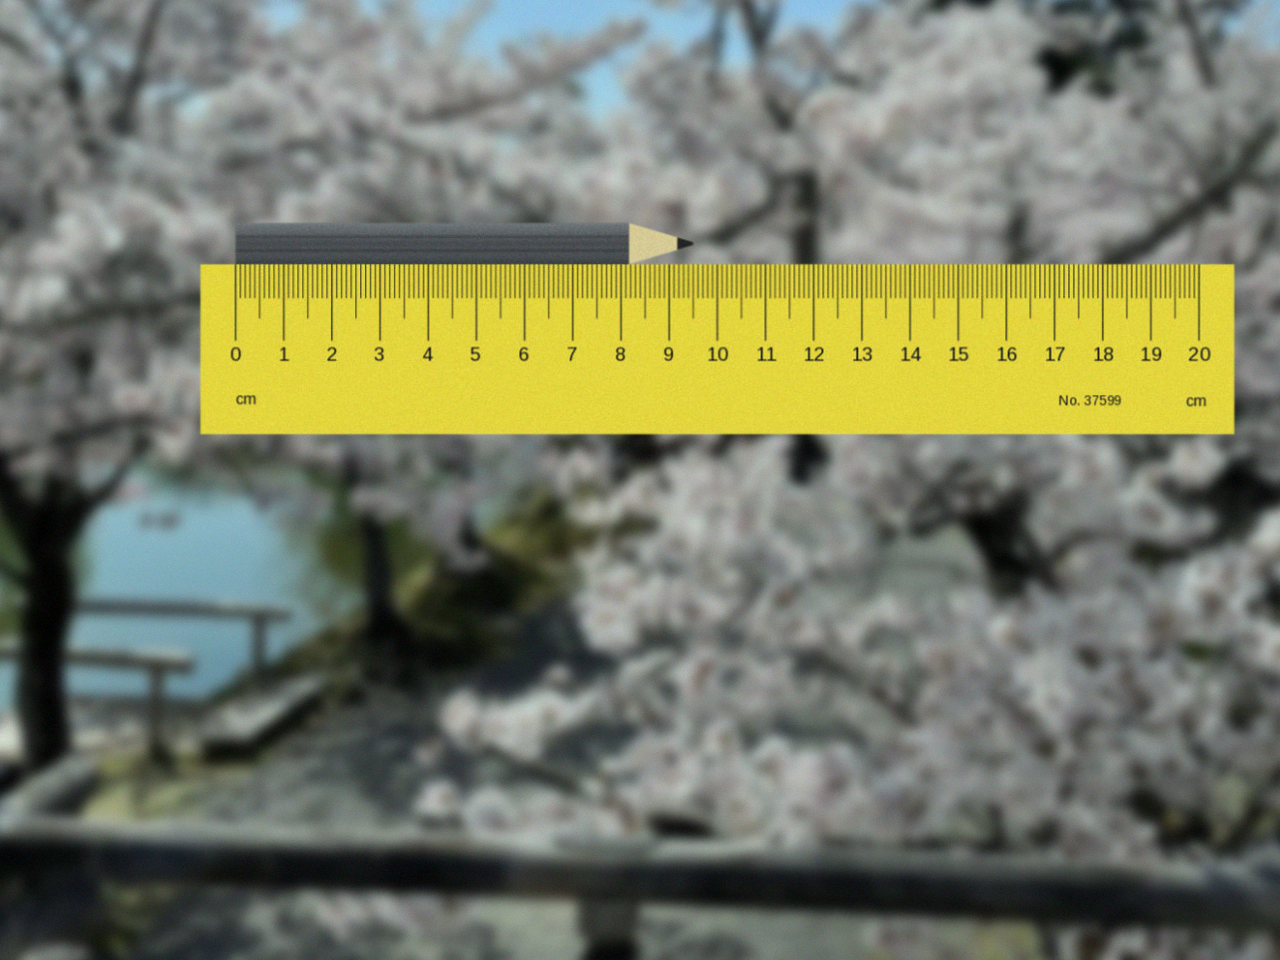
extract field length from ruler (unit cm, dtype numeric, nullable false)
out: 9.5 cm
